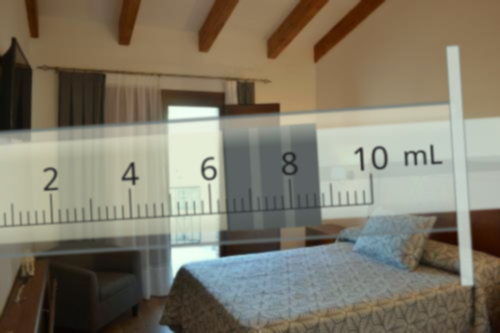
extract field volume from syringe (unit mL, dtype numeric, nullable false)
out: 6.4 mL
